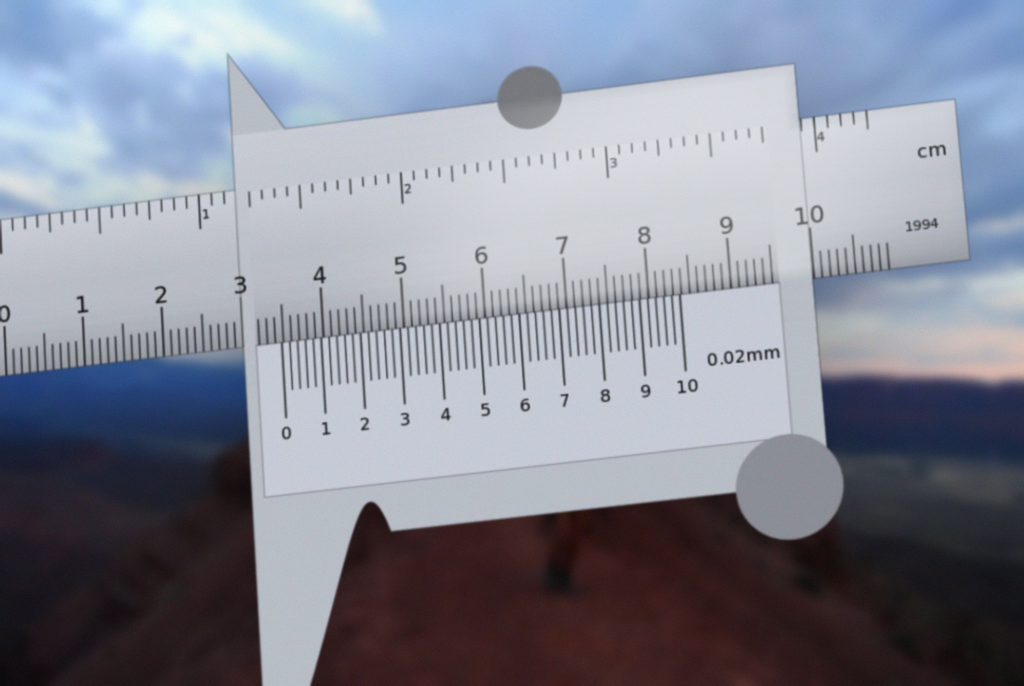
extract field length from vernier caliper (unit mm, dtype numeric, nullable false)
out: 34.8 mm
